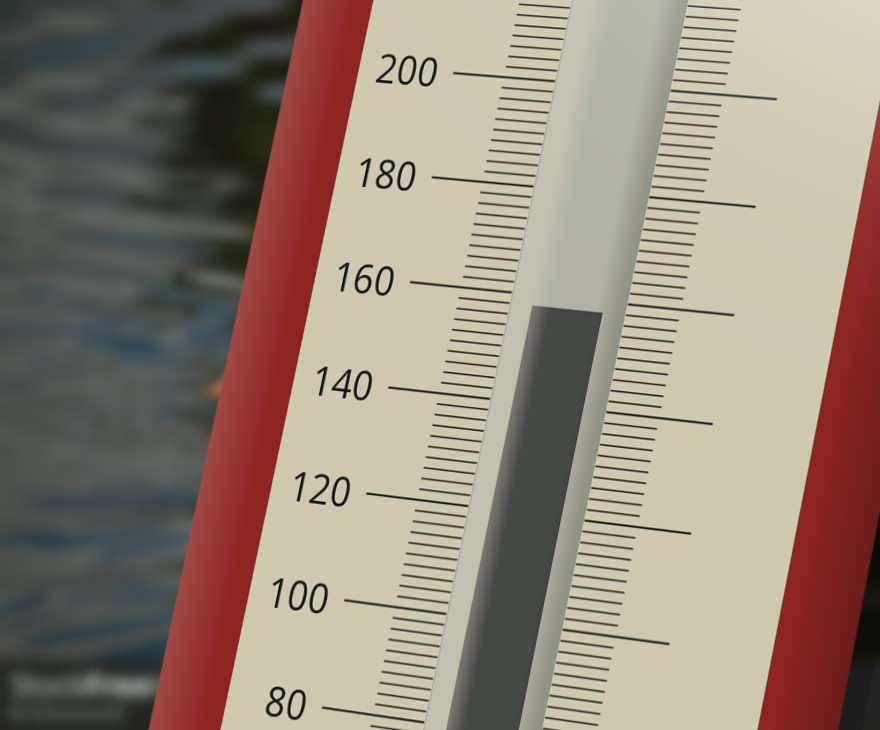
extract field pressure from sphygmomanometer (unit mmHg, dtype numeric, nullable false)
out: 158 mmHg
